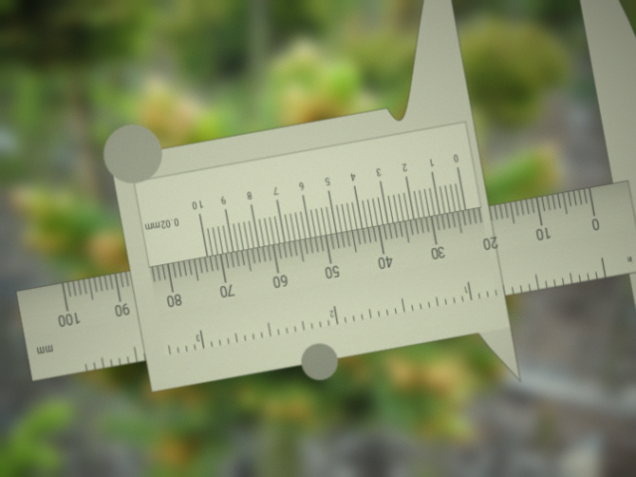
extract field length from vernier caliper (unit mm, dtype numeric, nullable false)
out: 23.5 mm
